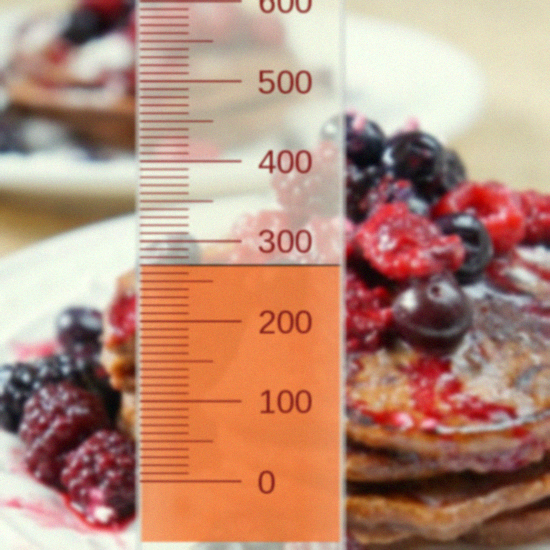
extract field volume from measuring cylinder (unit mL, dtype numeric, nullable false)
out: 270 mL
